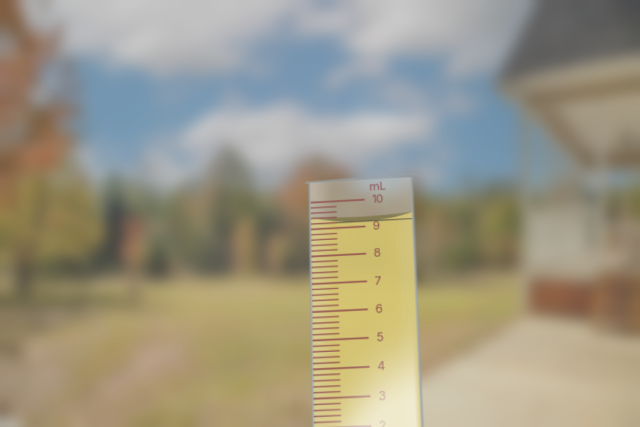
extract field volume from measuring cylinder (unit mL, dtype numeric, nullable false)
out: 9.2 mL
